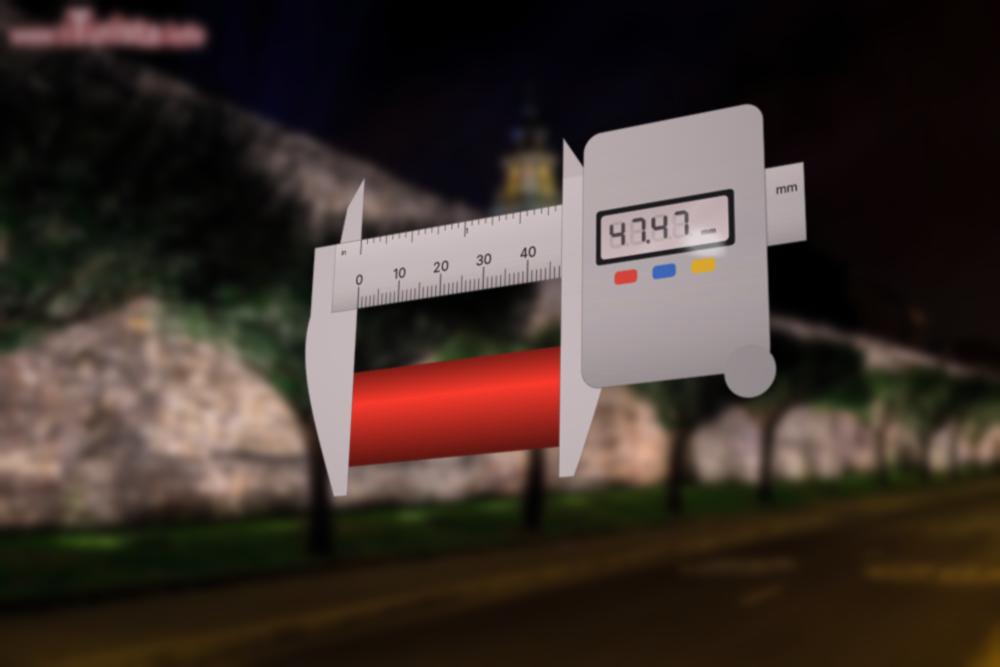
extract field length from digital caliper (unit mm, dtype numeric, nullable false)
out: 47.47 mm
